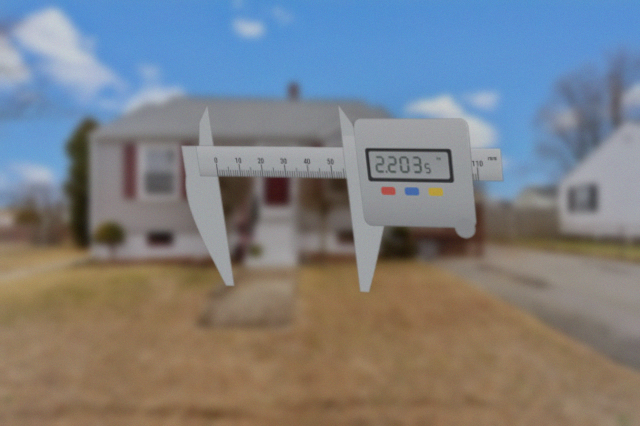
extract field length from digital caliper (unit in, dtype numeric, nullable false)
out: 2.2035 in
